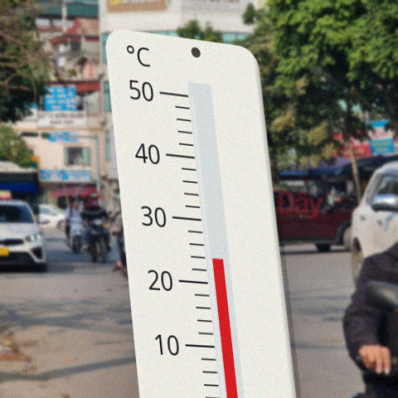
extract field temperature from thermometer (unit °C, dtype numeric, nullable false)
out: 24 °C
